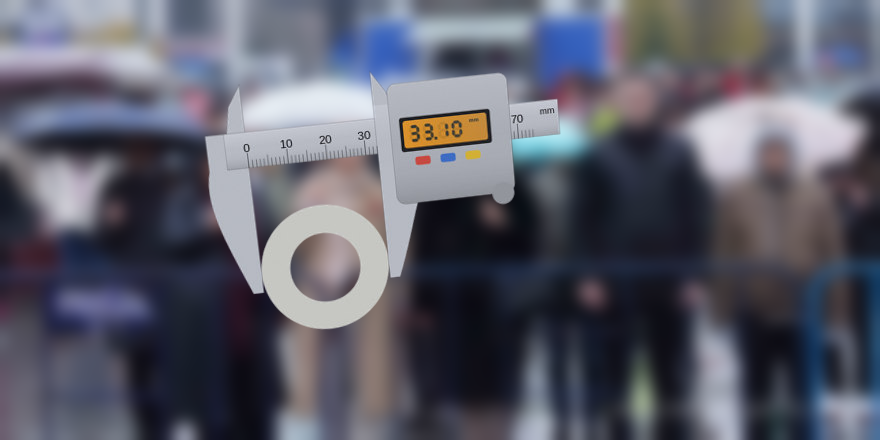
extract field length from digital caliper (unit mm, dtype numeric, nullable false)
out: 33.10 mm
